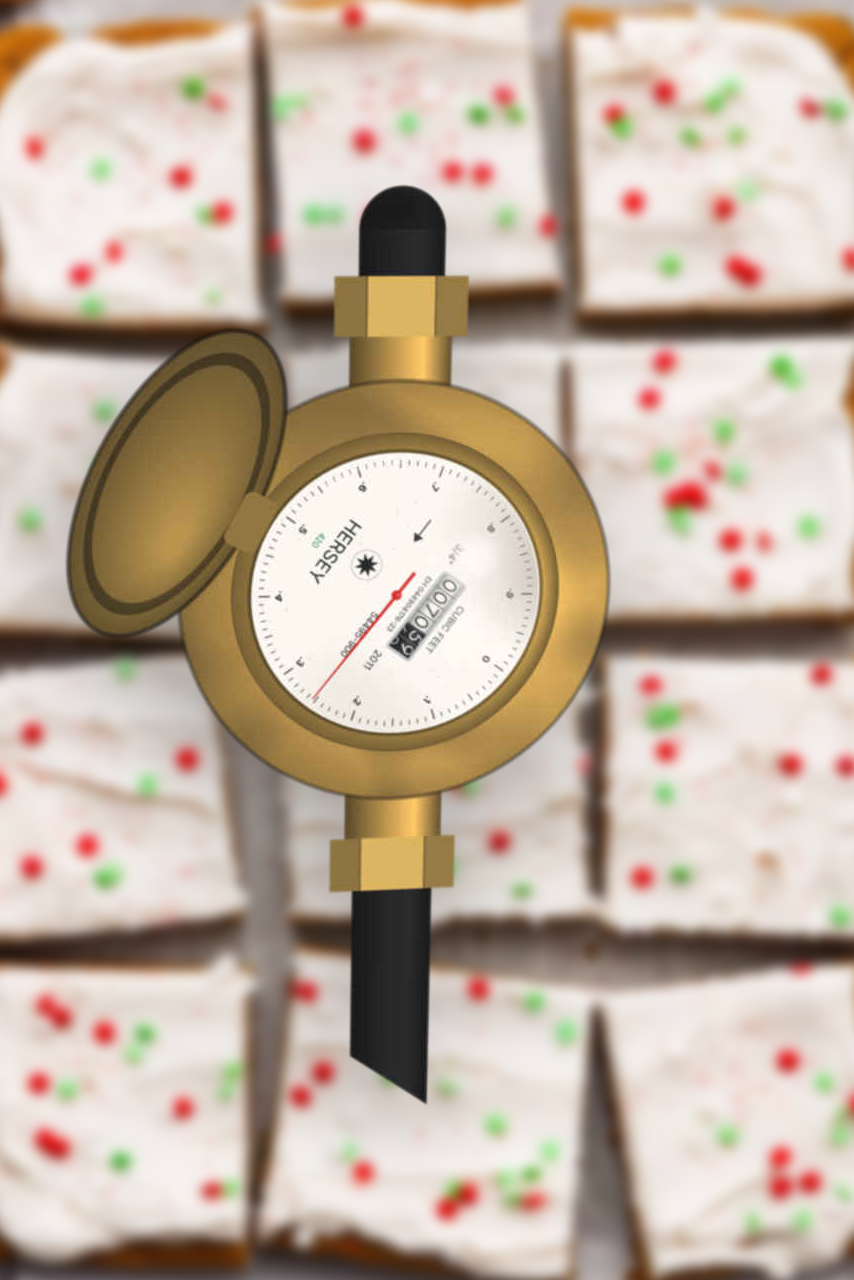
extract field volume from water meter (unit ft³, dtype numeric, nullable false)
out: 7059.25 ft³
